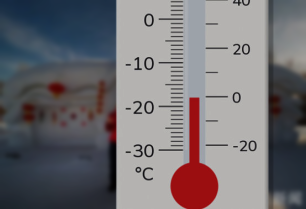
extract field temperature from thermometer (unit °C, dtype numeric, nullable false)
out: -18 °C
